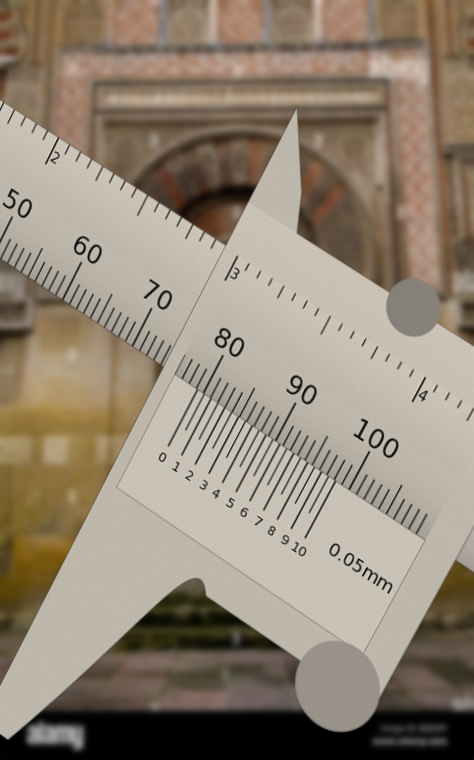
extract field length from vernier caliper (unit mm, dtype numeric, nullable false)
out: 79.2 mm
